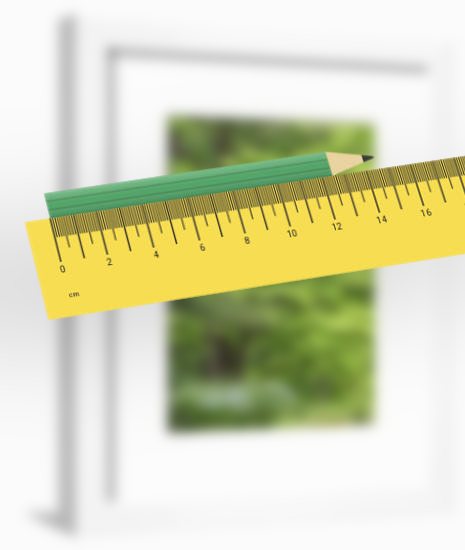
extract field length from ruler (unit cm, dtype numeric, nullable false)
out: 14.5 cm
